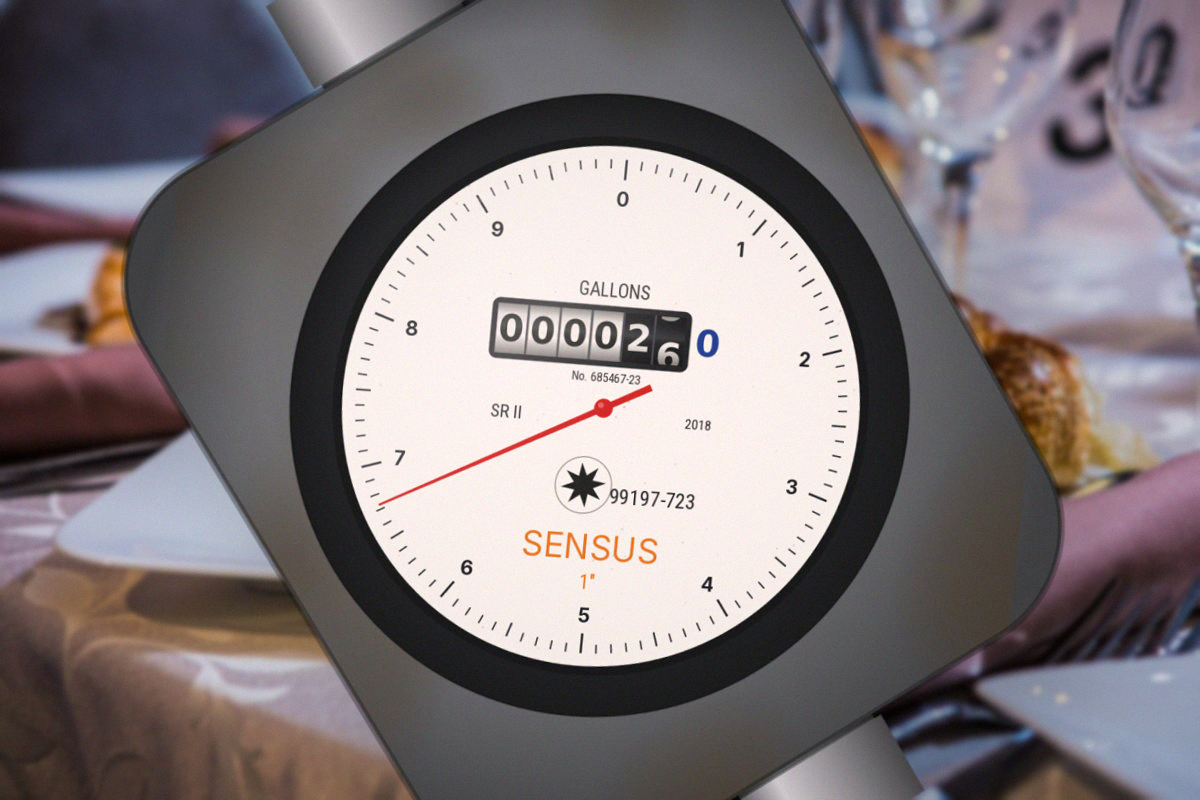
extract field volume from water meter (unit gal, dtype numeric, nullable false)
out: 256.7 gal
